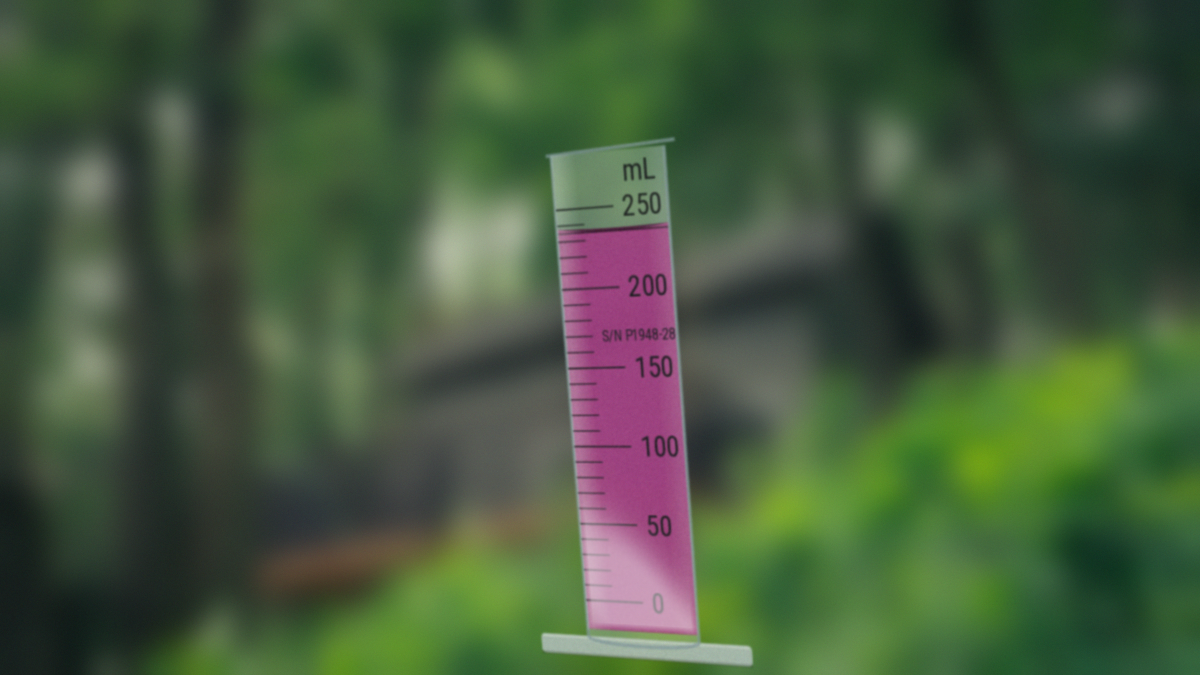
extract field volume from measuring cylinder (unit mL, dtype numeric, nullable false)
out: 235 mL
